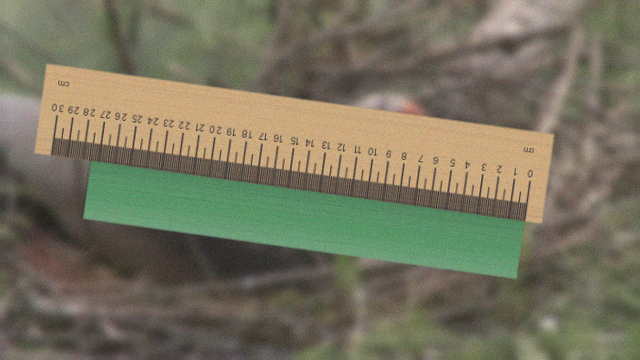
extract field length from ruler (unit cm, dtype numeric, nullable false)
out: 27.5 cm
